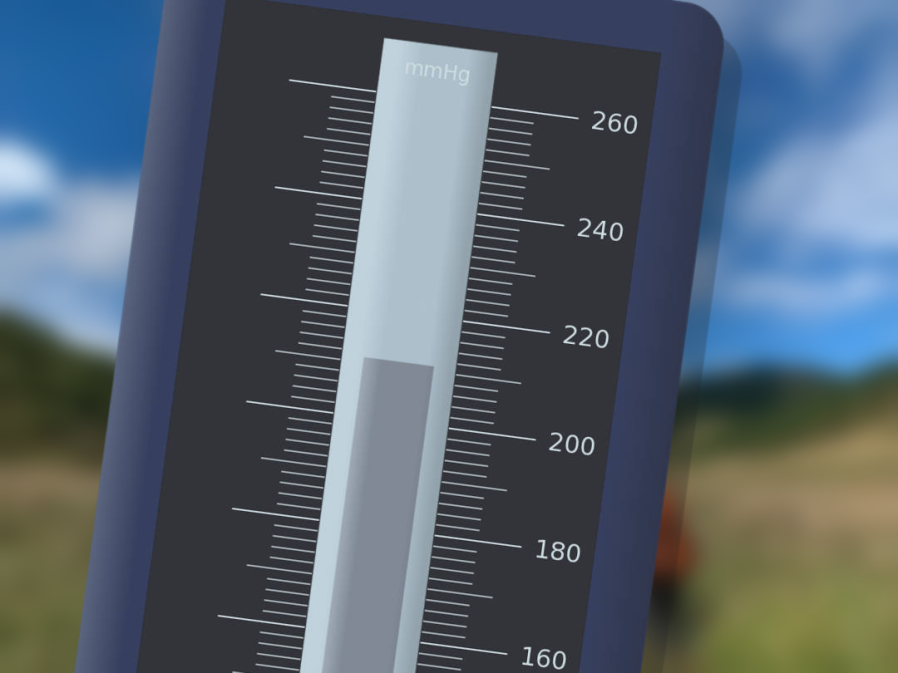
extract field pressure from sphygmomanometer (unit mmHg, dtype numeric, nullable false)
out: 211 mmHg
